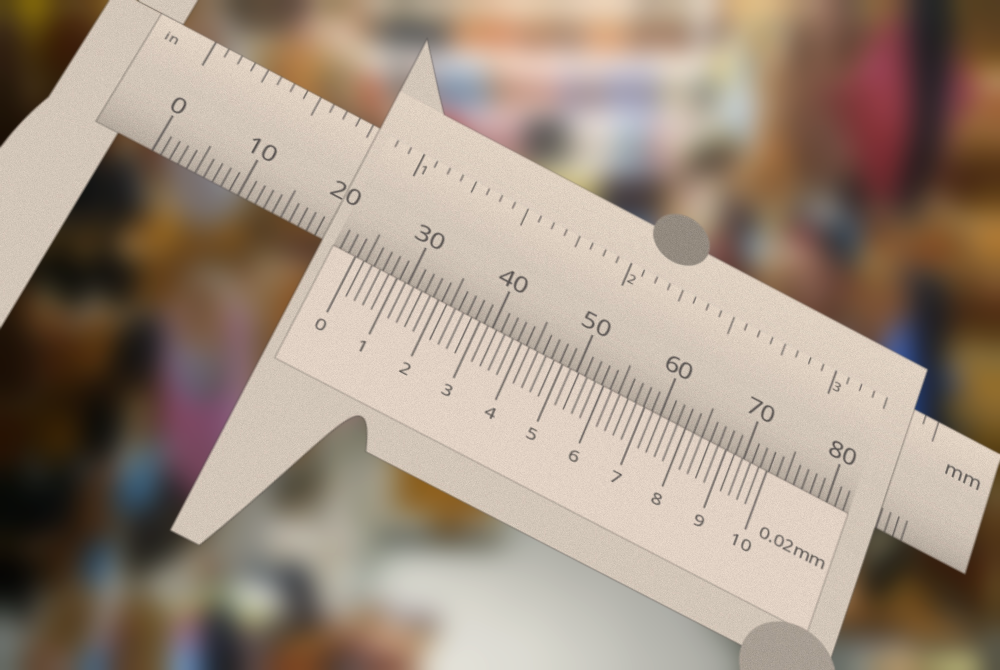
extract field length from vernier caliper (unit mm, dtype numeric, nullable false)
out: 23.8 mm
